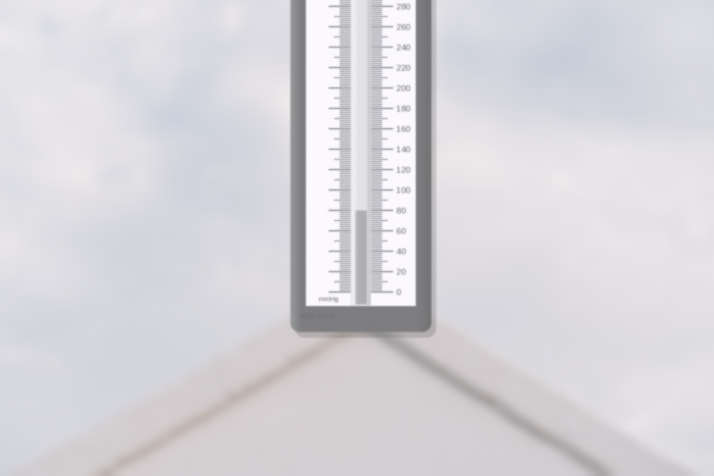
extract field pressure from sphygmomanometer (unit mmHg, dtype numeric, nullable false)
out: 80 mmHg
